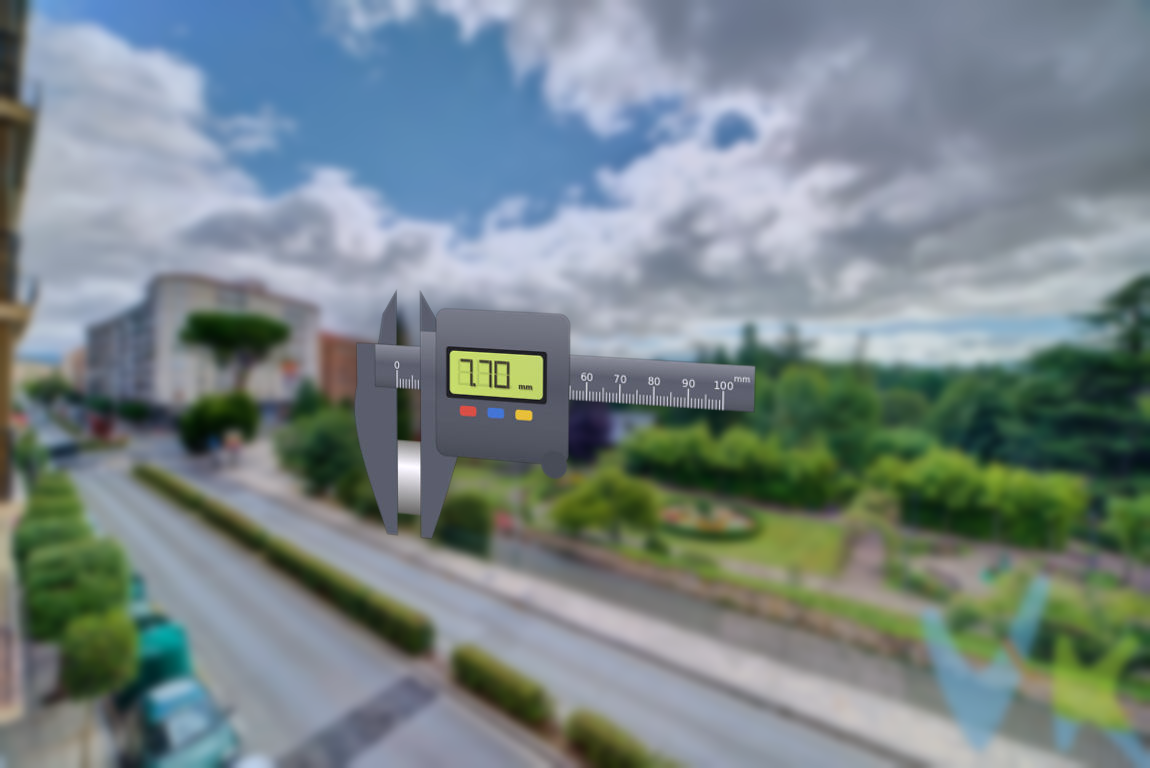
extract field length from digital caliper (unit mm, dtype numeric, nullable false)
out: 7.70 mm
